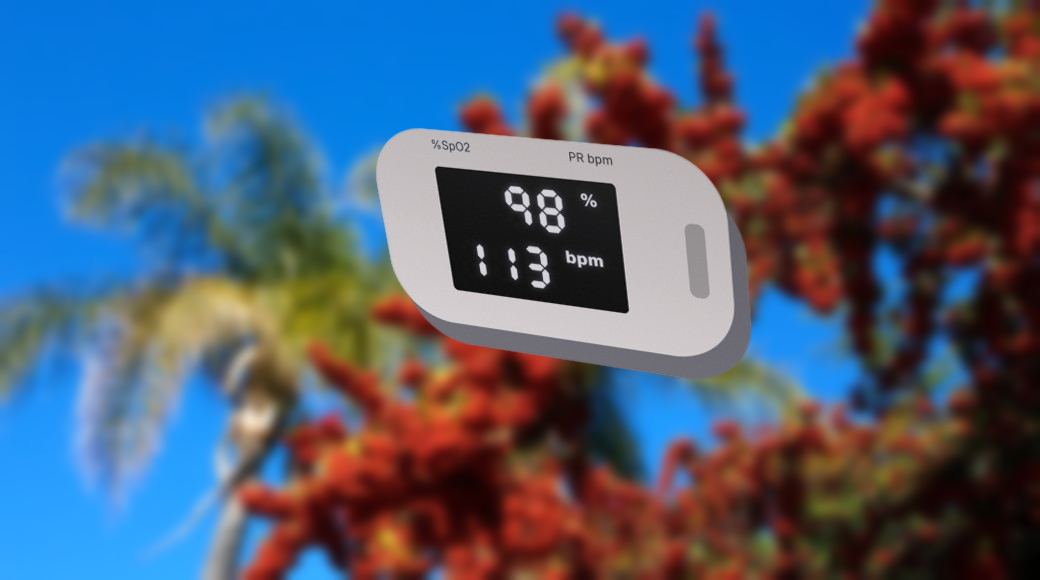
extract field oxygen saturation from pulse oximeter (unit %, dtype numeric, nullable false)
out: 98 %
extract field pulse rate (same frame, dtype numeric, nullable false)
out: 113 bpm
